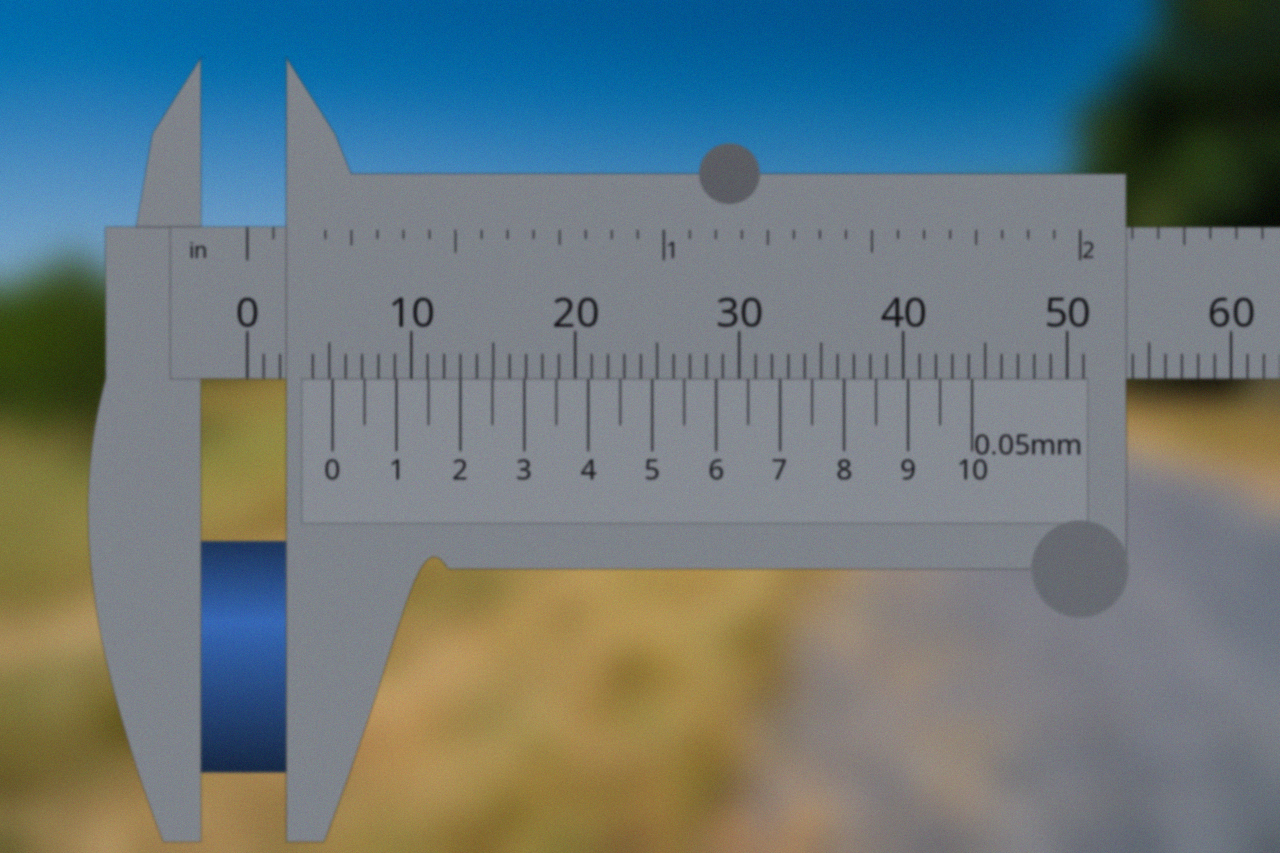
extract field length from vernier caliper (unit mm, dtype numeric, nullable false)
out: 5.2 mm
